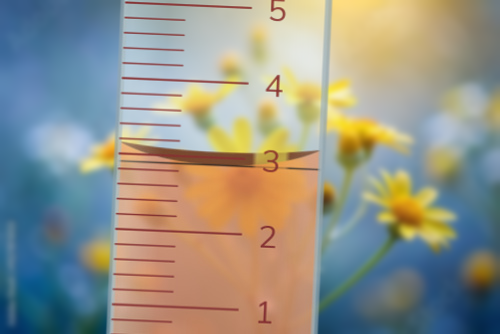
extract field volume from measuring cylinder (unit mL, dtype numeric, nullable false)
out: 2.9 mL
